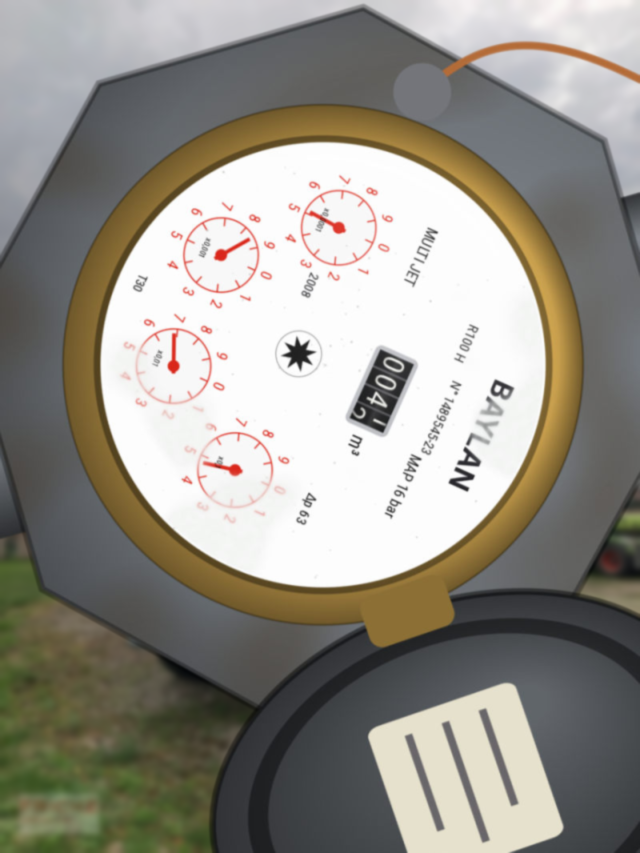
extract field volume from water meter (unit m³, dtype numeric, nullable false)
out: 41.4685 m³
